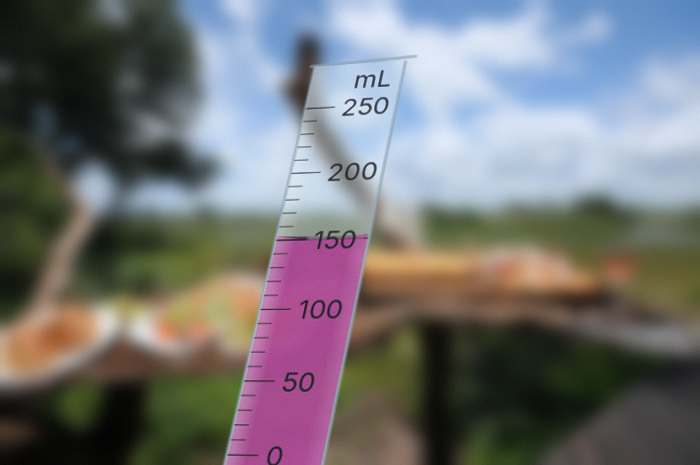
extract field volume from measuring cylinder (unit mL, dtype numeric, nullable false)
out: 150 mL
